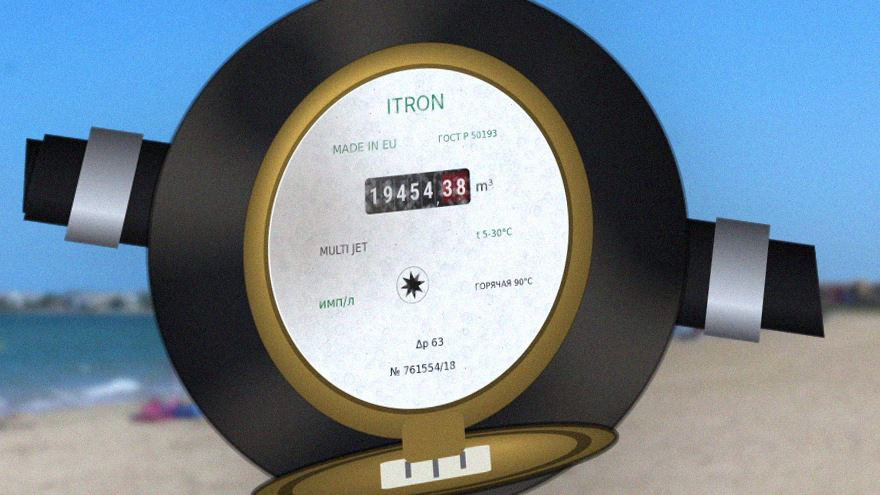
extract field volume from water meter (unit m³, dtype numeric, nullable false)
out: 19454.38 m³
